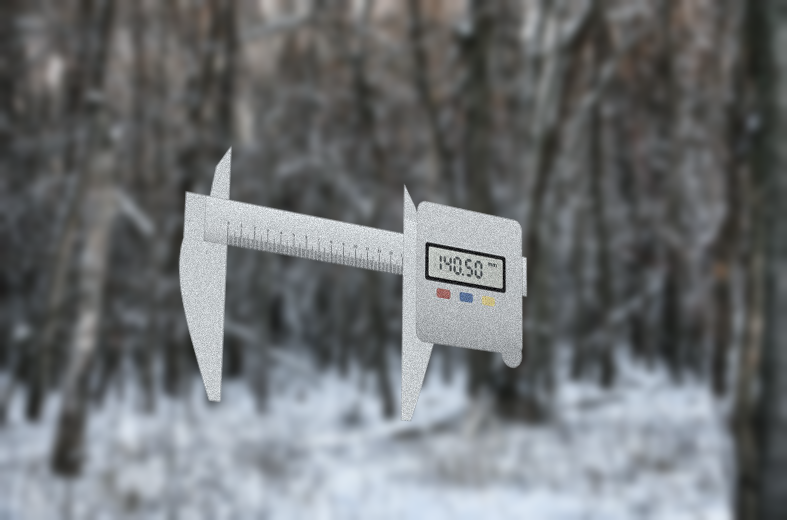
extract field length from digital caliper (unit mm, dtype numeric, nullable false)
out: 140.50 mm
